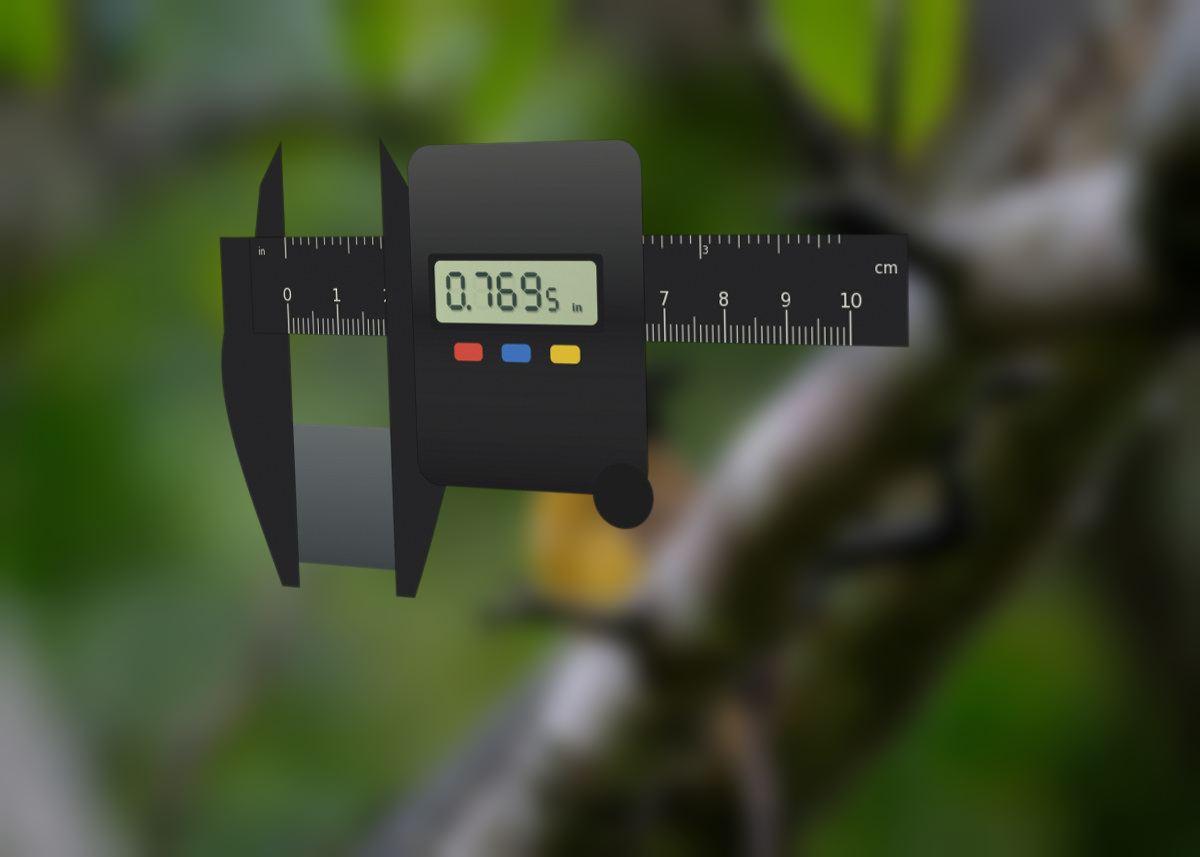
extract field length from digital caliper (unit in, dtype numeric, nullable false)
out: 0.7695 in
